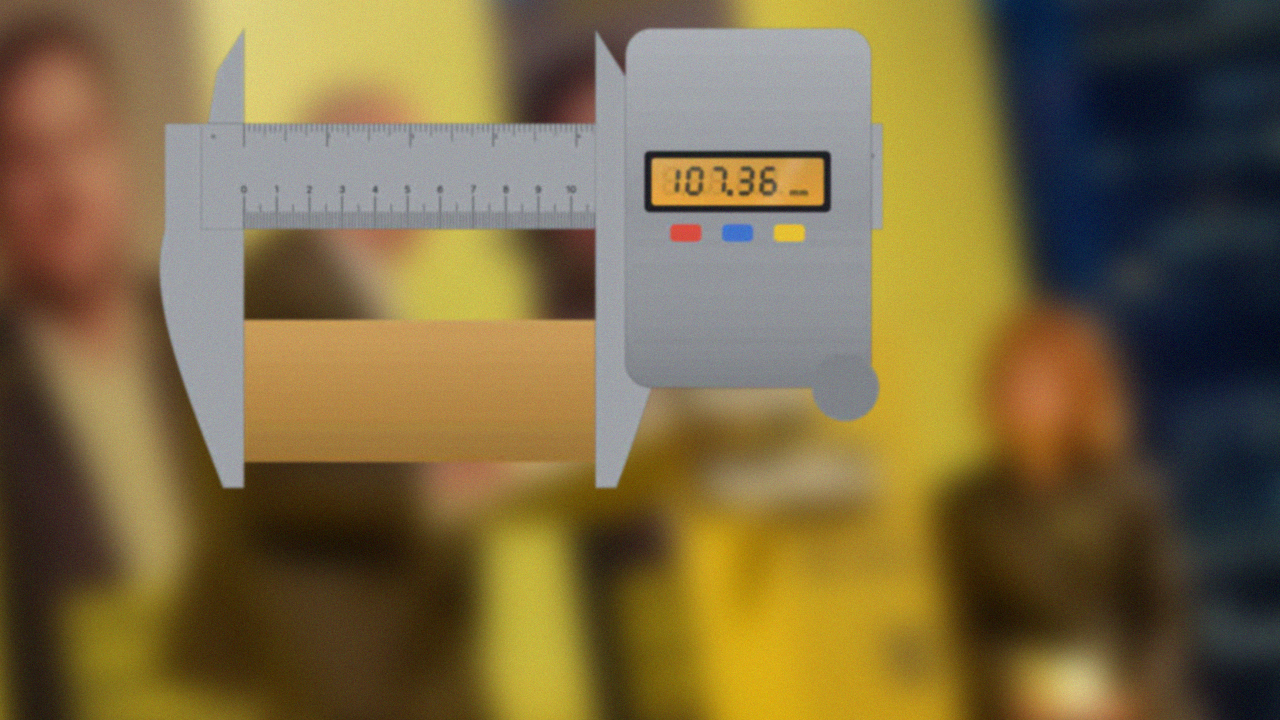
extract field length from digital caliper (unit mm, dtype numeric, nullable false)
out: 107.36 mm
